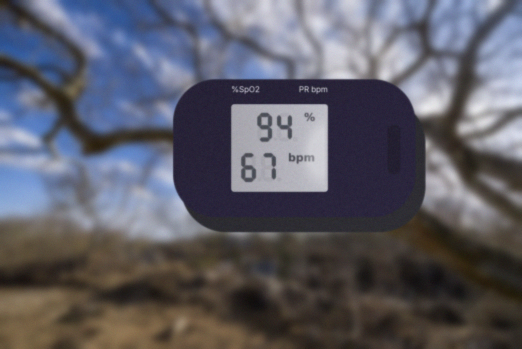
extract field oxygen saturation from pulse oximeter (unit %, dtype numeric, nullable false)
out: 94 %
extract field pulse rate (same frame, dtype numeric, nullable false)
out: 67 bpm
